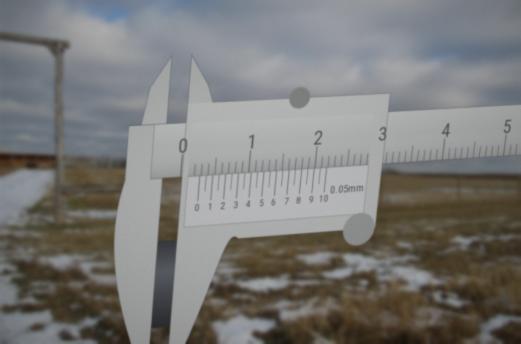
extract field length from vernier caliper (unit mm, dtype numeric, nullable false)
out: 2.8 mm
